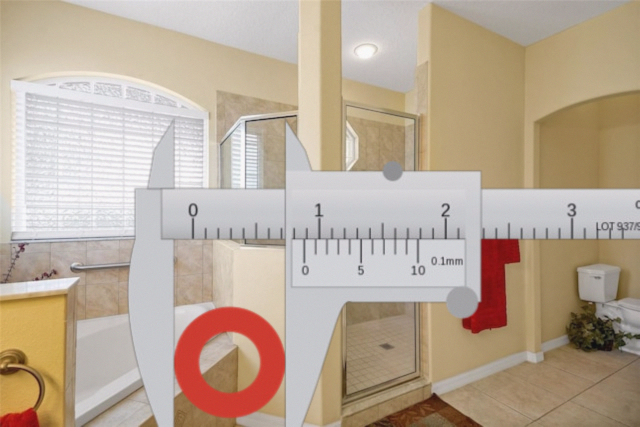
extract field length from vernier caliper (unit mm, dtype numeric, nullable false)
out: 8.8 mm
